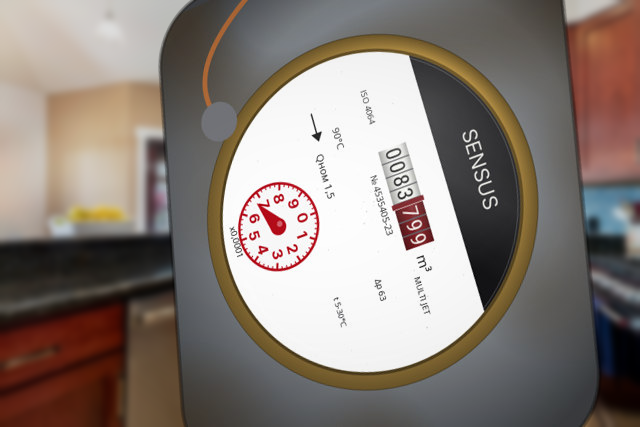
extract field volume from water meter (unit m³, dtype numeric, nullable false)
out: 83.7996 m³
